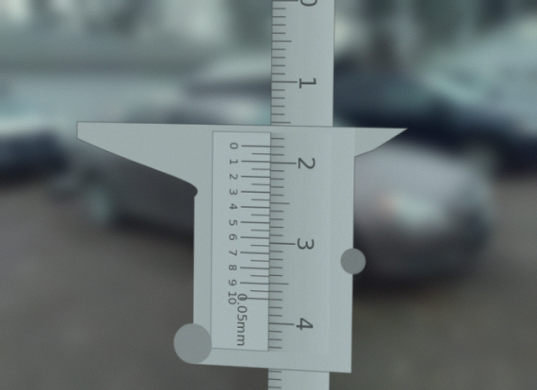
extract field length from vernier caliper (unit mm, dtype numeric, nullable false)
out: 18.0 mm
